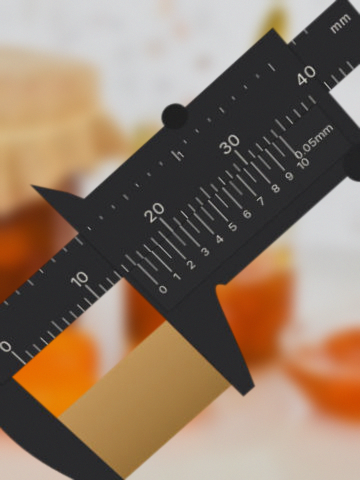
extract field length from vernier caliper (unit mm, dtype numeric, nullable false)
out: 15.2 mm
